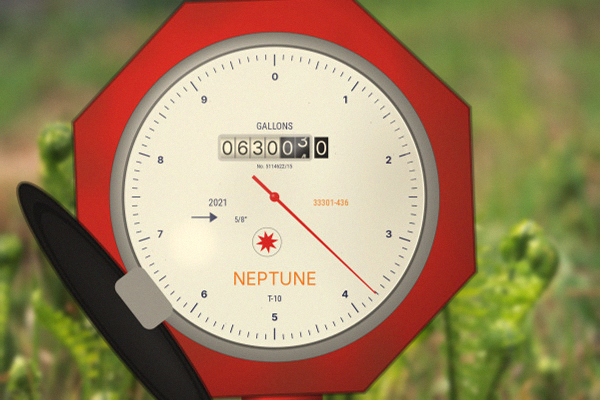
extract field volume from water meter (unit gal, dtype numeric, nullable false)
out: 630033.7 gal
